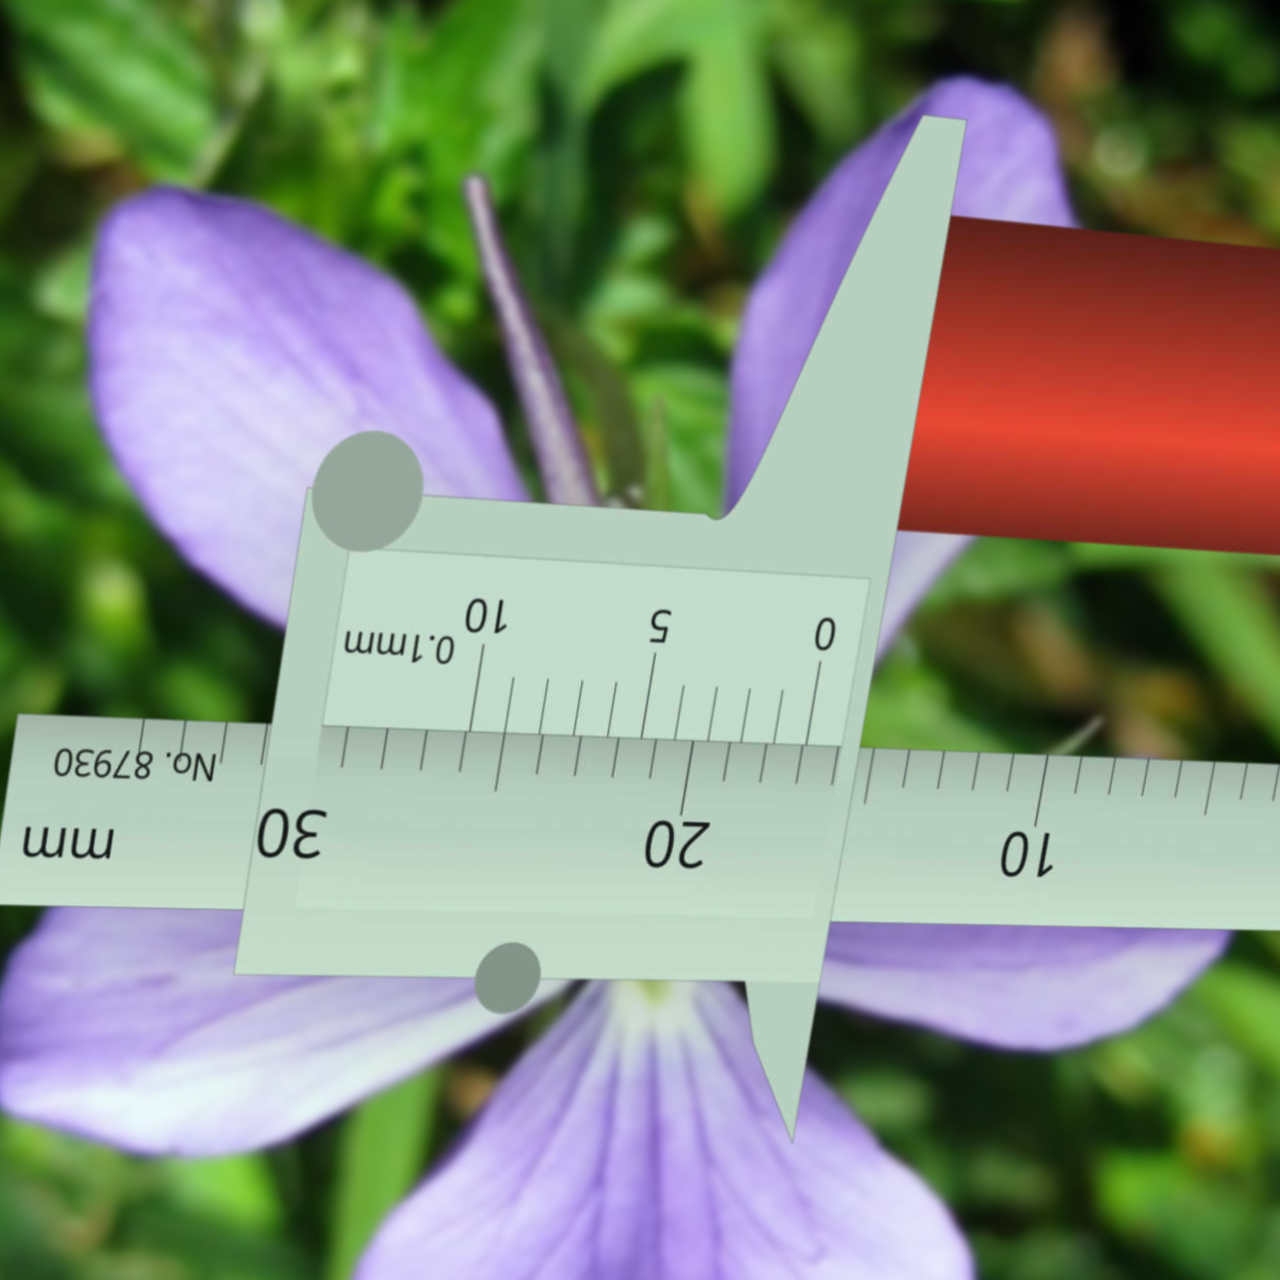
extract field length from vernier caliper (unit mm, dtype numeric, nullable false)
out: 16.9 mm
